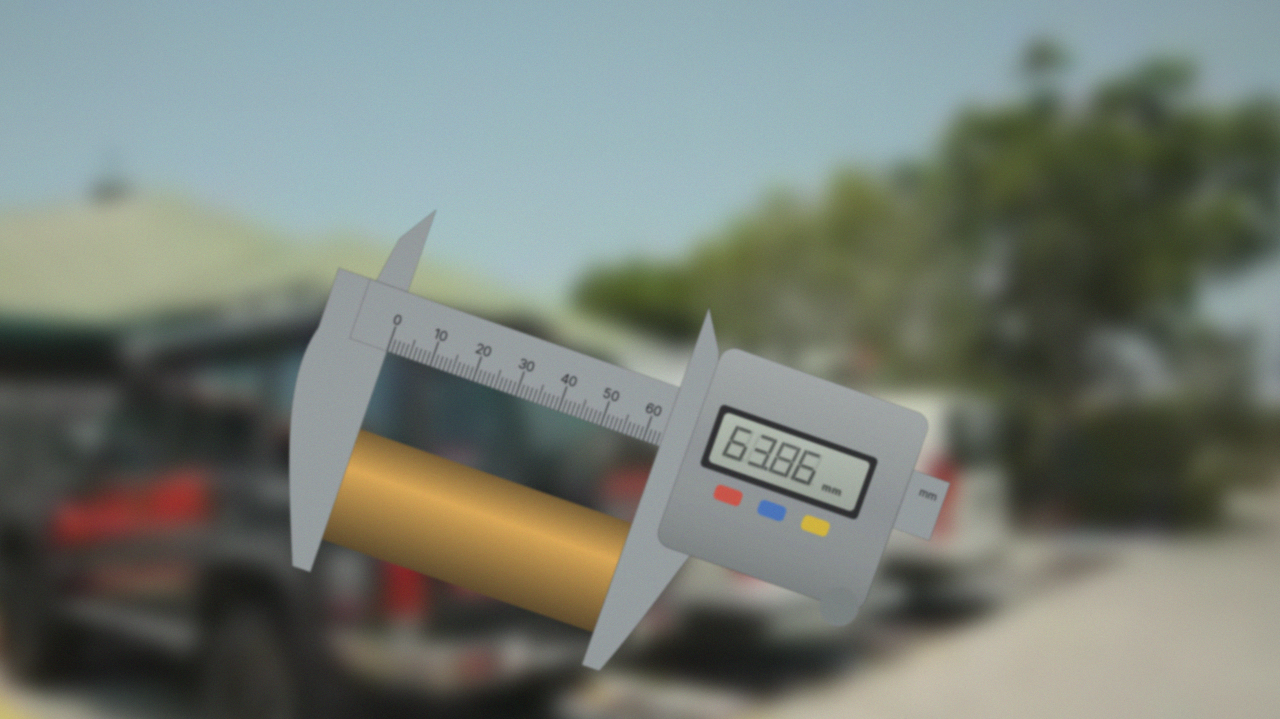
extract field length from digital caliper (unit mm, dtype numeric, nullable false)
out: 63.86 mm
